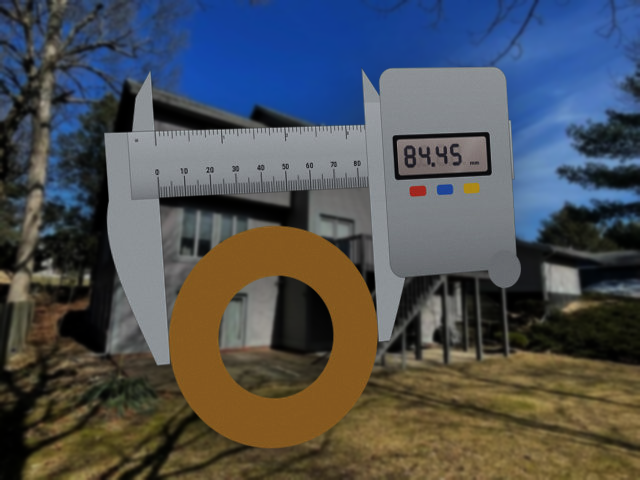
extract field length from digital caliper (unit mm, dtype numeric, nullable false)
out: 84.45 mm
